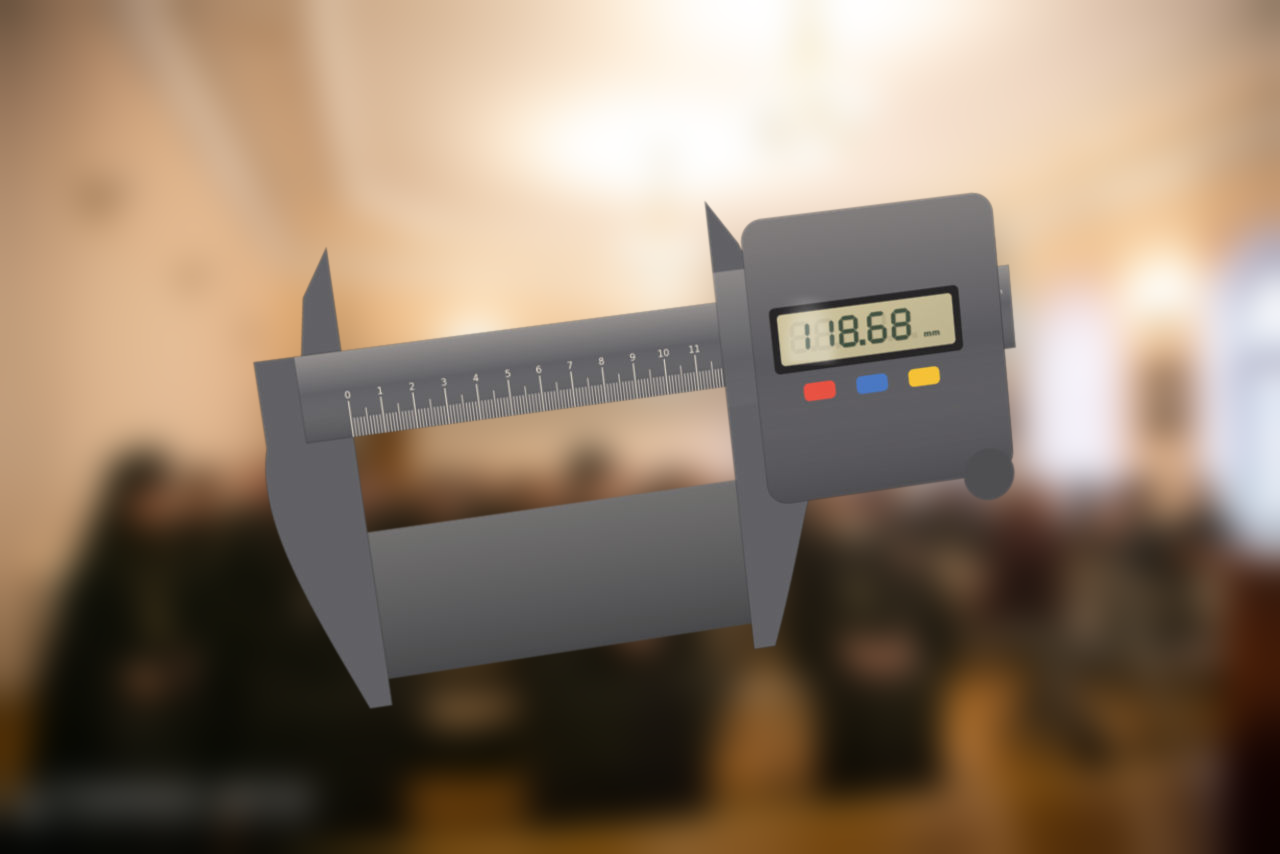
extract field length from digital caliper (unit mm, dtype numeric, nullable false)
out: 118.68 mm
